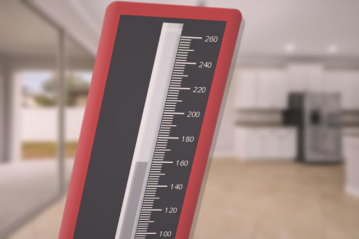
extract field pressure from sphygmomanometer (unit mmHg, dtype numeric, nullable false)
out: 160 mmHg
